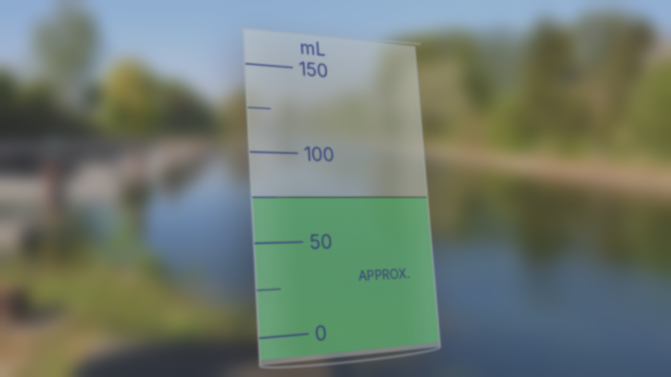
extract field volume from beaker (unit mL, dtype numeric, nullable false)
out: 75 mL
